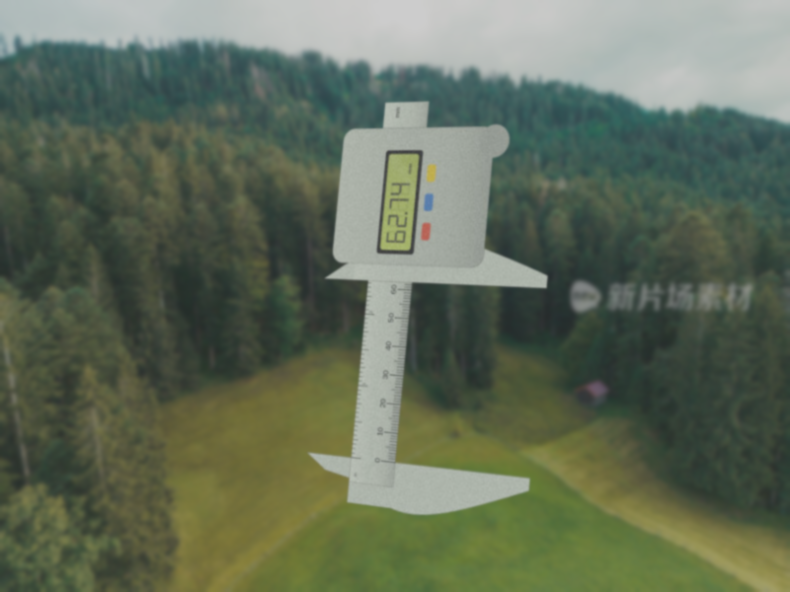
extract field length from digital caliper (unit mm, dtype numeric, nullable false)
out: 62.74 mm
